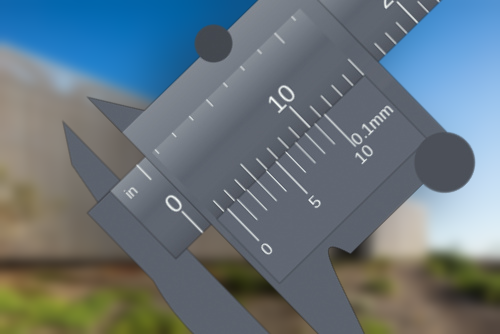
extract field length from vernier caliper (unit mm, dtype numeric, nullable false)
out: 2.3 mm
